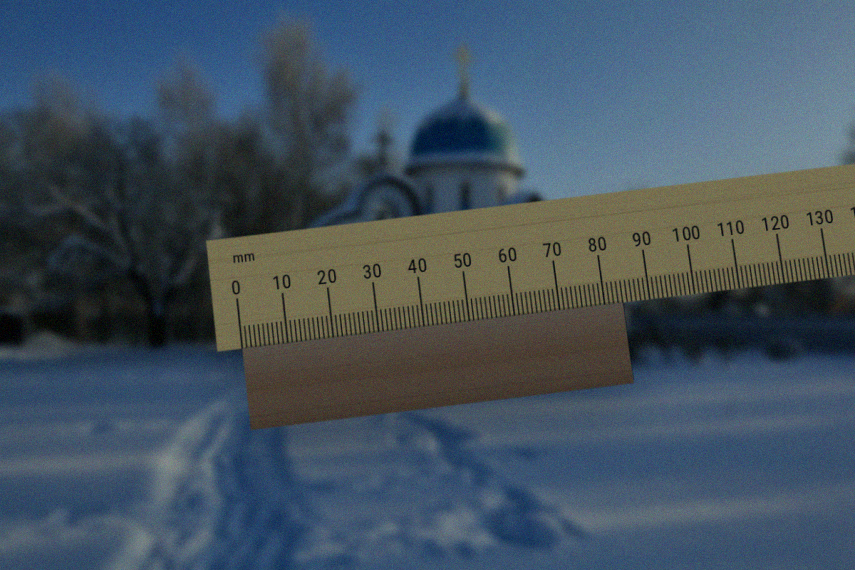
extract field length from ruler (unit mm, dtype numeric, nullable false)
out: 84 mm
